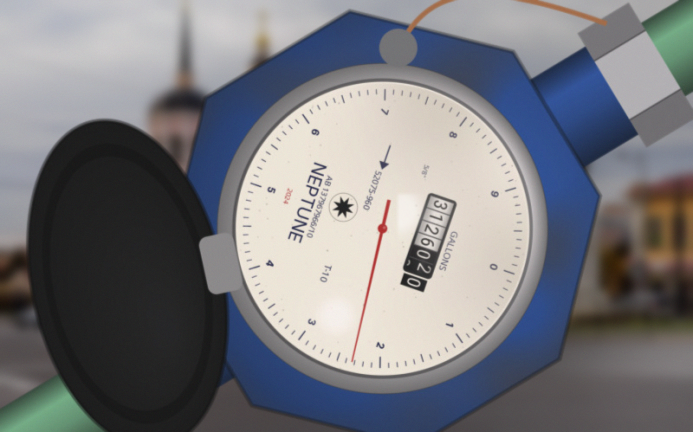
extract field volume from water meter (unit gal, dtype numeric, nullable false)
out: 3126022.3 gal
